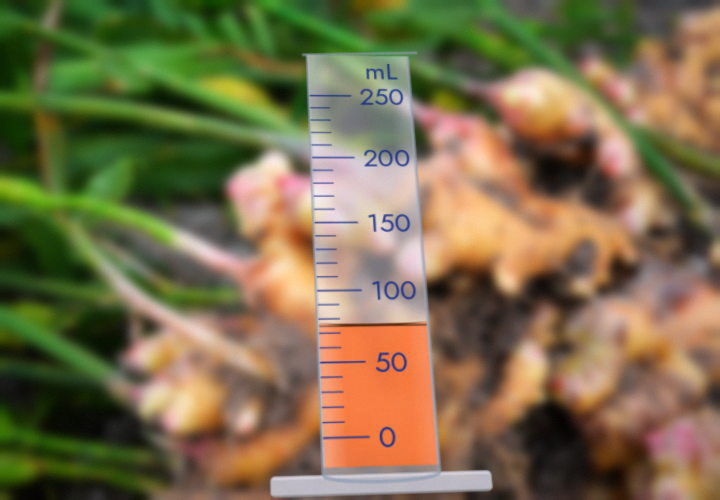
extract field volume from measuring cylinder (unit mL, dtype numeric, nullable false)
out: 75 mL
